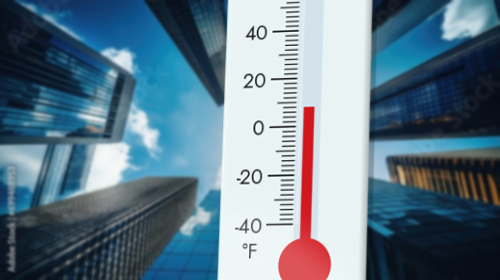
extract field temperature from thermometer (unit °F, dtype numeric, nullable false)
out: 8 °F
